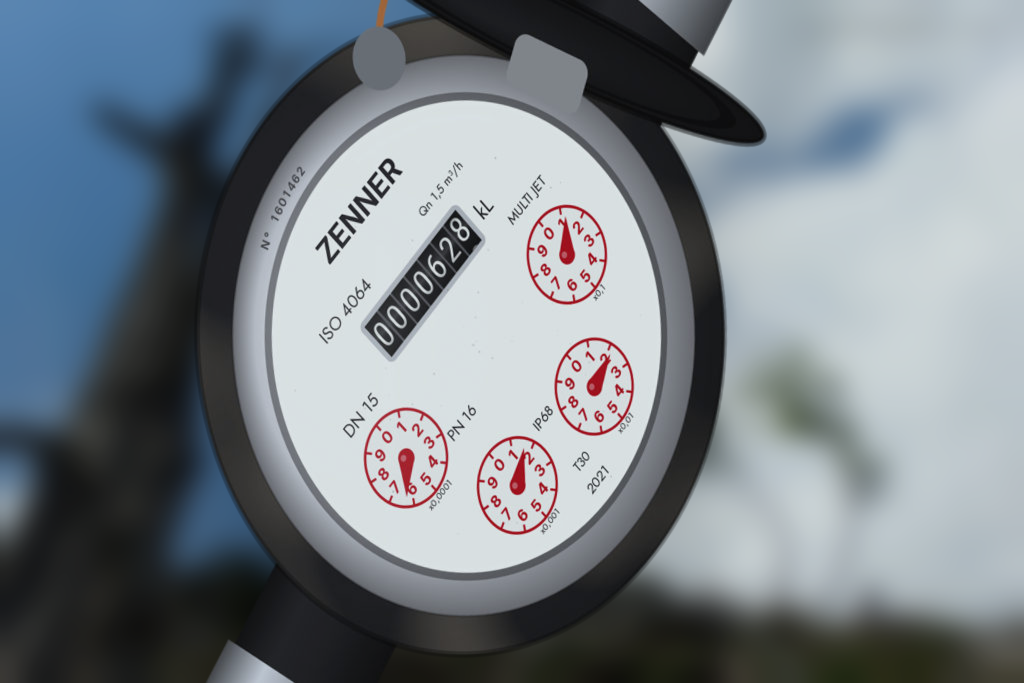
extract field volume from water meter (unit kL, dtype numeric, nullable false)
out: 628.1216 kL
